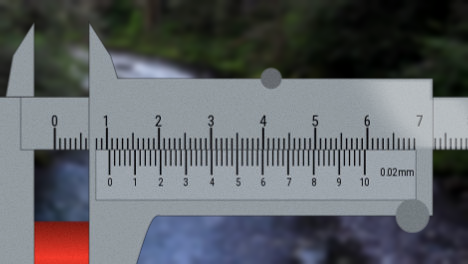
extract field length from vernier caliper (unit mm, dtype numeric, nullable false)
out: 10.5 mm
